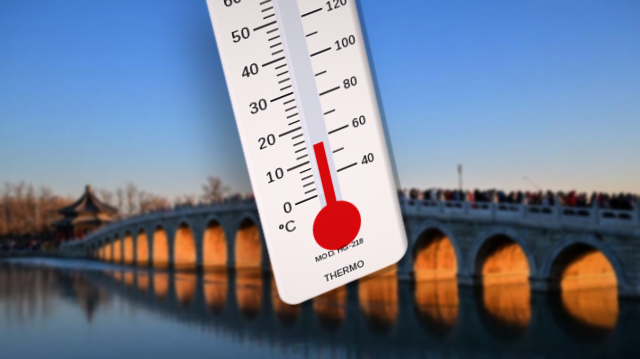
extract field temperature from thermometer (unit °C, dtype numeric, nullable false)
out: 14 °C
